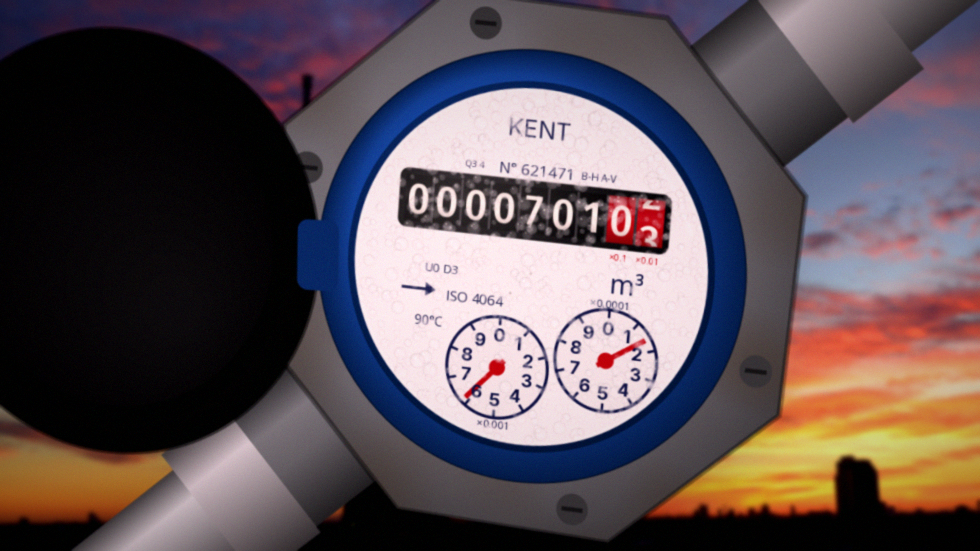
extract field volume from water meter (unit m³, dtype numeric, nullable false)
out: 701.0261 m³
